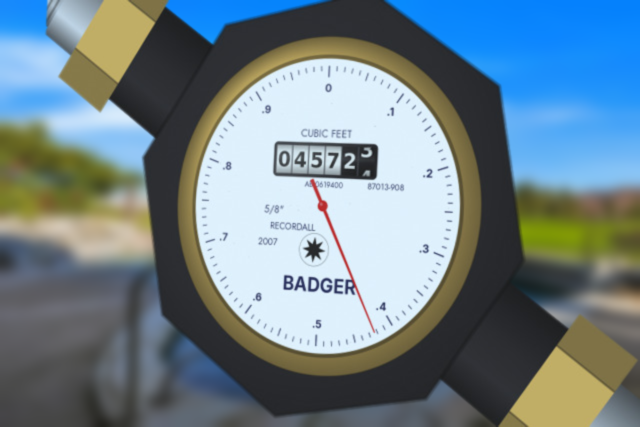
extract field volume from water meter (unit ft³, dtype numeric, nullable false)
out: 45723.42 ft³
